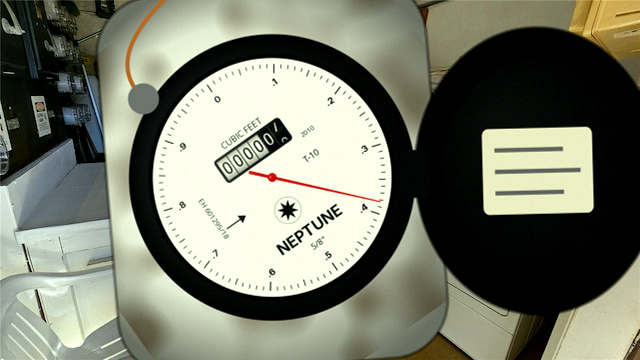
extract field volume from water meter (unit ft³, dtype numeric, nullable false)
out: 7.38 ft³
